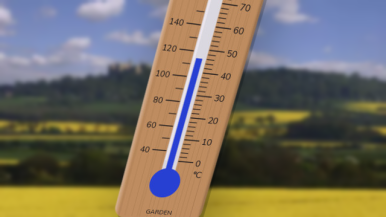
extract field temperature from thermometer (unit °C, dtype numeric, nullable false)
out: 46 °C
